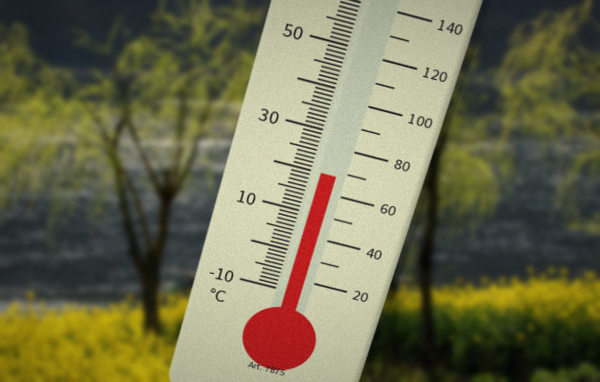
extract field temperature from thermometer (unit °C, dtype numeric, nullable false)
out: 20 °C
